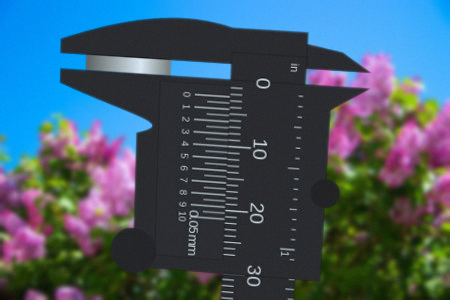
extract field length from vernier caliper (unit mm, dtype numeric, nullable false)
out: 2.4 mm
